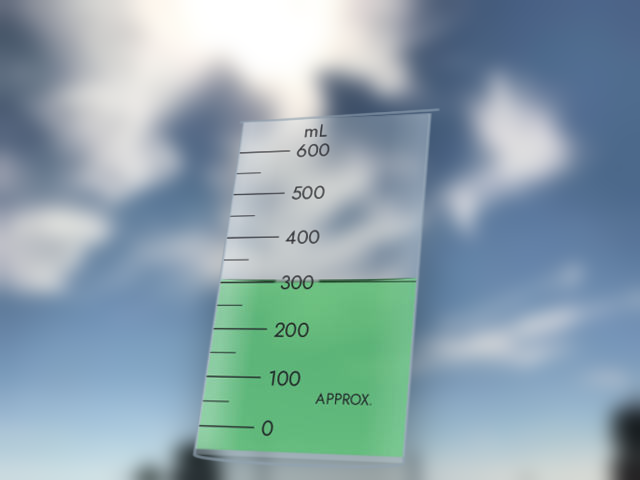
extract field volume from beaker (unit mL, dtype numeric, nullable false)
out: 300 mL
